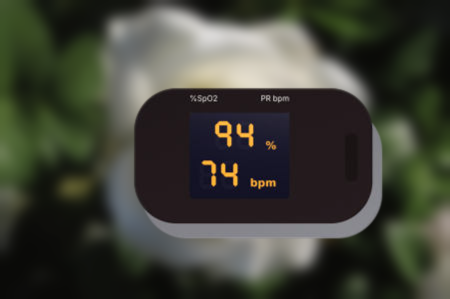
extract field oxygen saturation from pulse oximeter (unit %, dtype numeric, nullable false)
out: 94 %
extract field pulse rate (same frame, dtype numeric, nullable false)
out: 74 bpm
